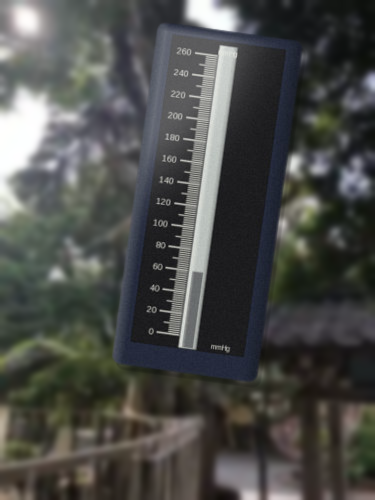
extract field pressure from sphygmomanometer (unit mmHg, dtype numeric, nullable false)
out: 60 mmHg
